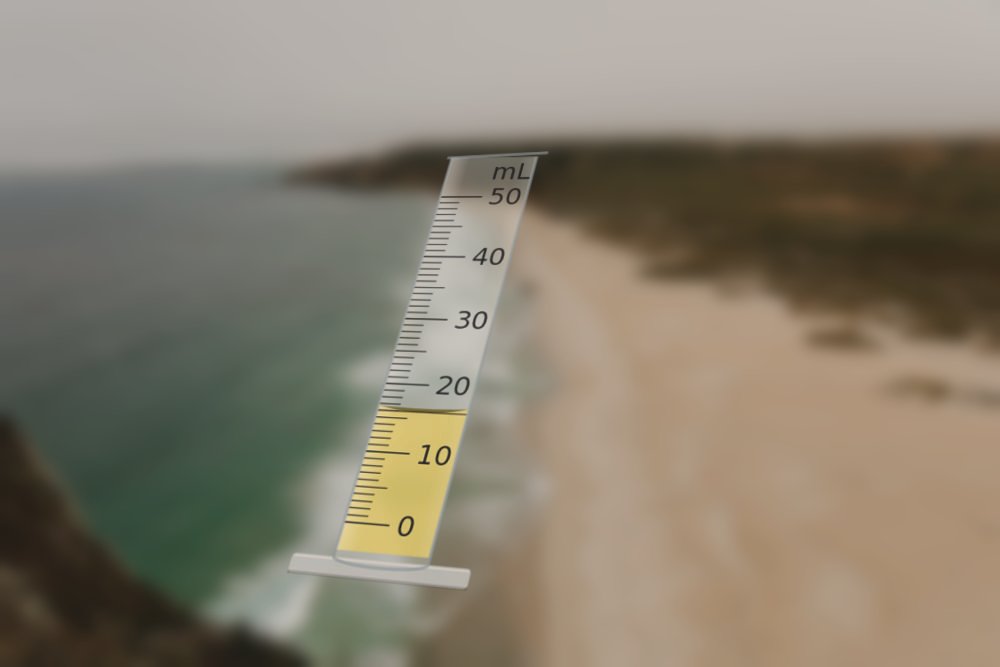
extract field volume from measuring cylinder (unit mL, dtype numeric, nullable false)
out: 16 mL
